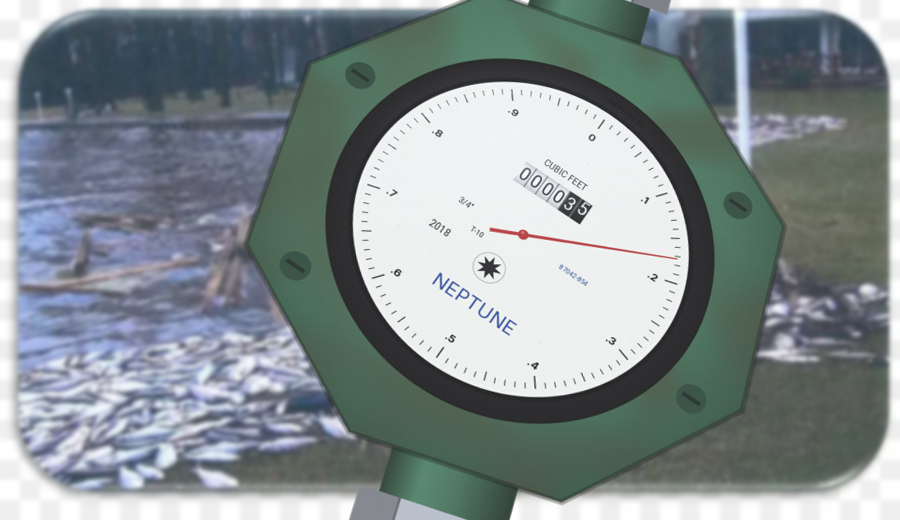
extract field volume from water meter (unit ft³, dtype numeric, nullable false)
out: 35.17 ft³
